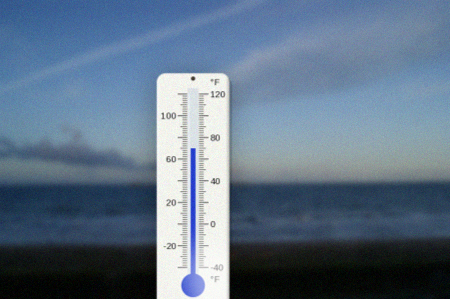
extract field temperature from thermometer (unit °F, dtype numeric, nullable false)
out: 70 °F
